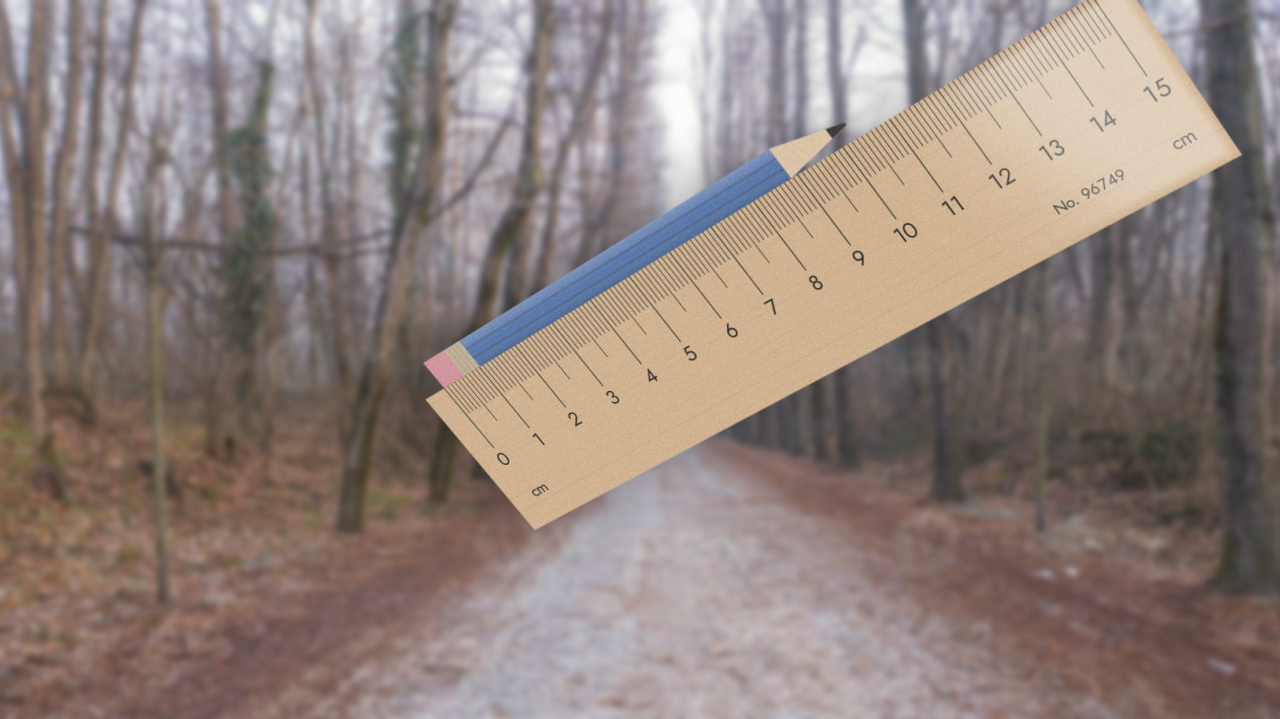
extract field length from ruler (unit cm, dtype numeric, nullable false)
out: 10.3 cm
